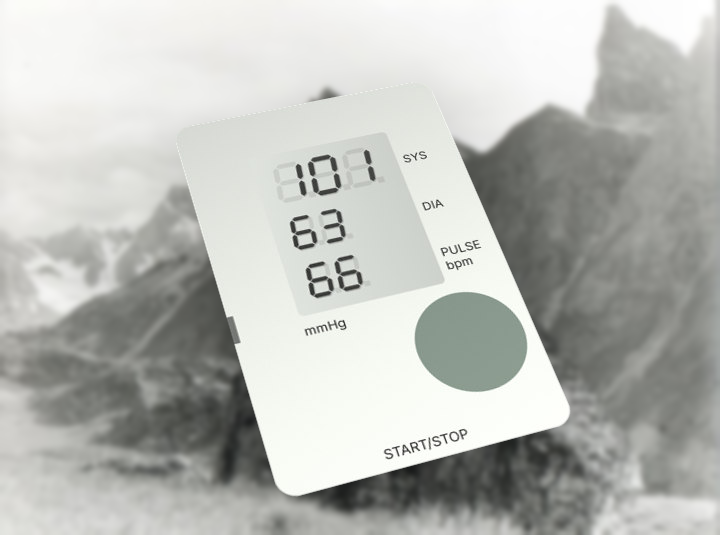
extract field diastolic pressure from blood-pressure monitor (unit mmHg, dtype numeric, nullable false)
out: 63 mmHg
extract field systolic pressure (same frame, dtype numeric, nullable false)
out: 101 mmHg
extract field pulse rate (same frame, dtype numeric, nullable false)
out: 66 bpm
